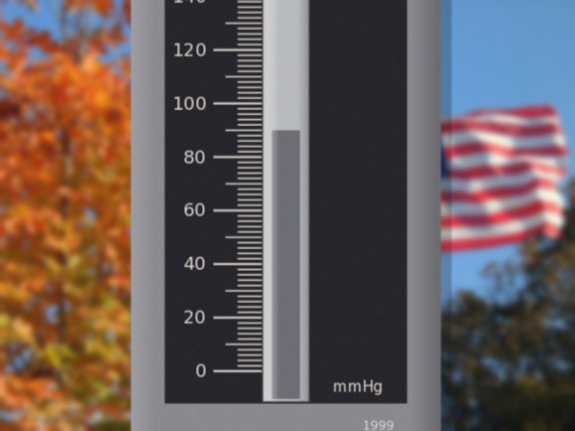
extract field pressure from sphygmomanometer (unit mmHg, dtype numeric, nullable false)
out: 90 mmHg
